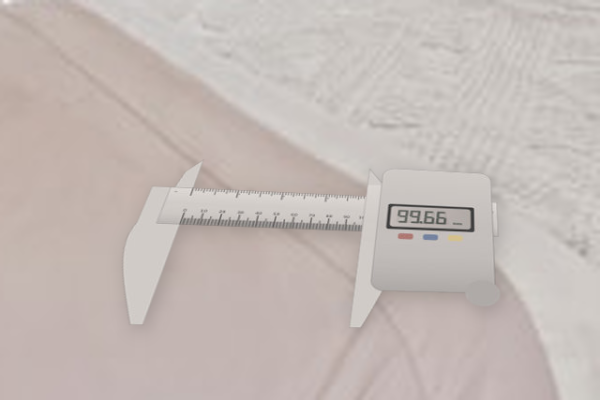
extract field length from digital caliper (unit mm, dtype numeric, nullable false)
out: 99.66 mm
